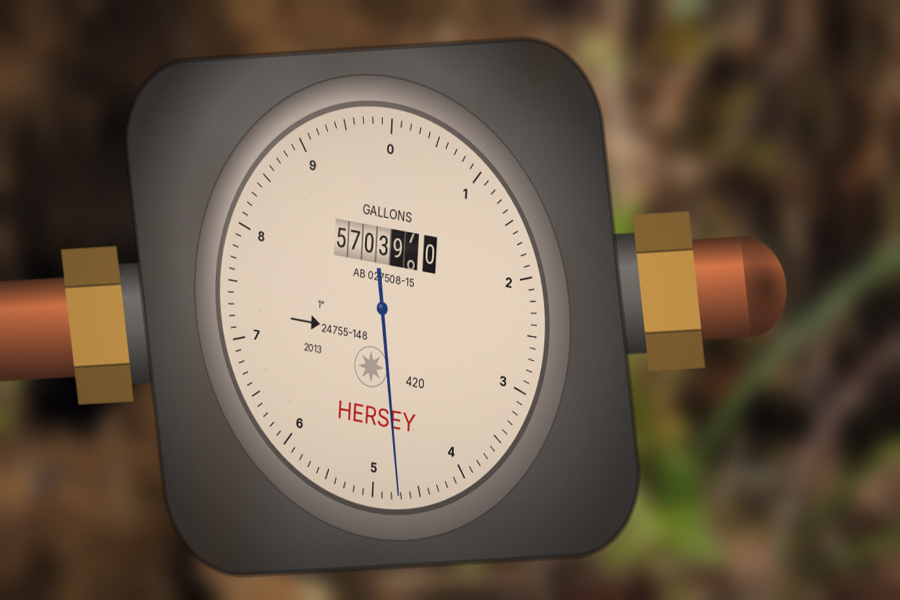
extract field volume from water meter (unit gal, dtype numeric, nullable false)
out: 5703974.7 gal
